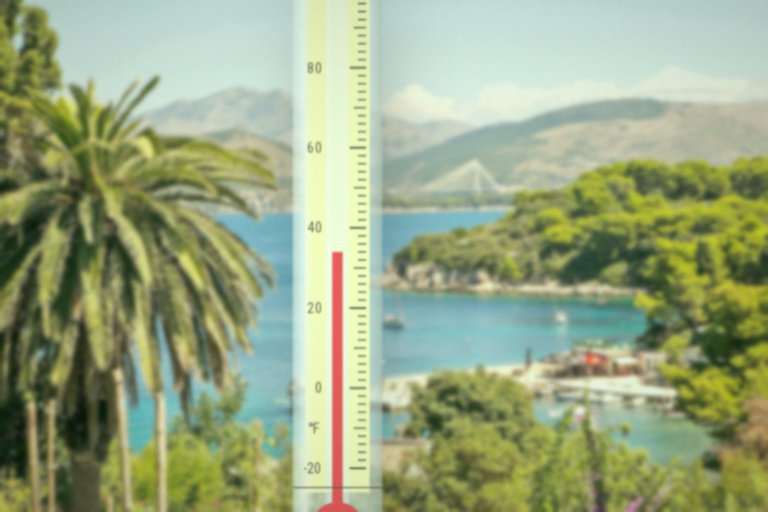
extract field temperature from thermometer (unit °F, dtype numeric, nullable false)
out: 34 °F
